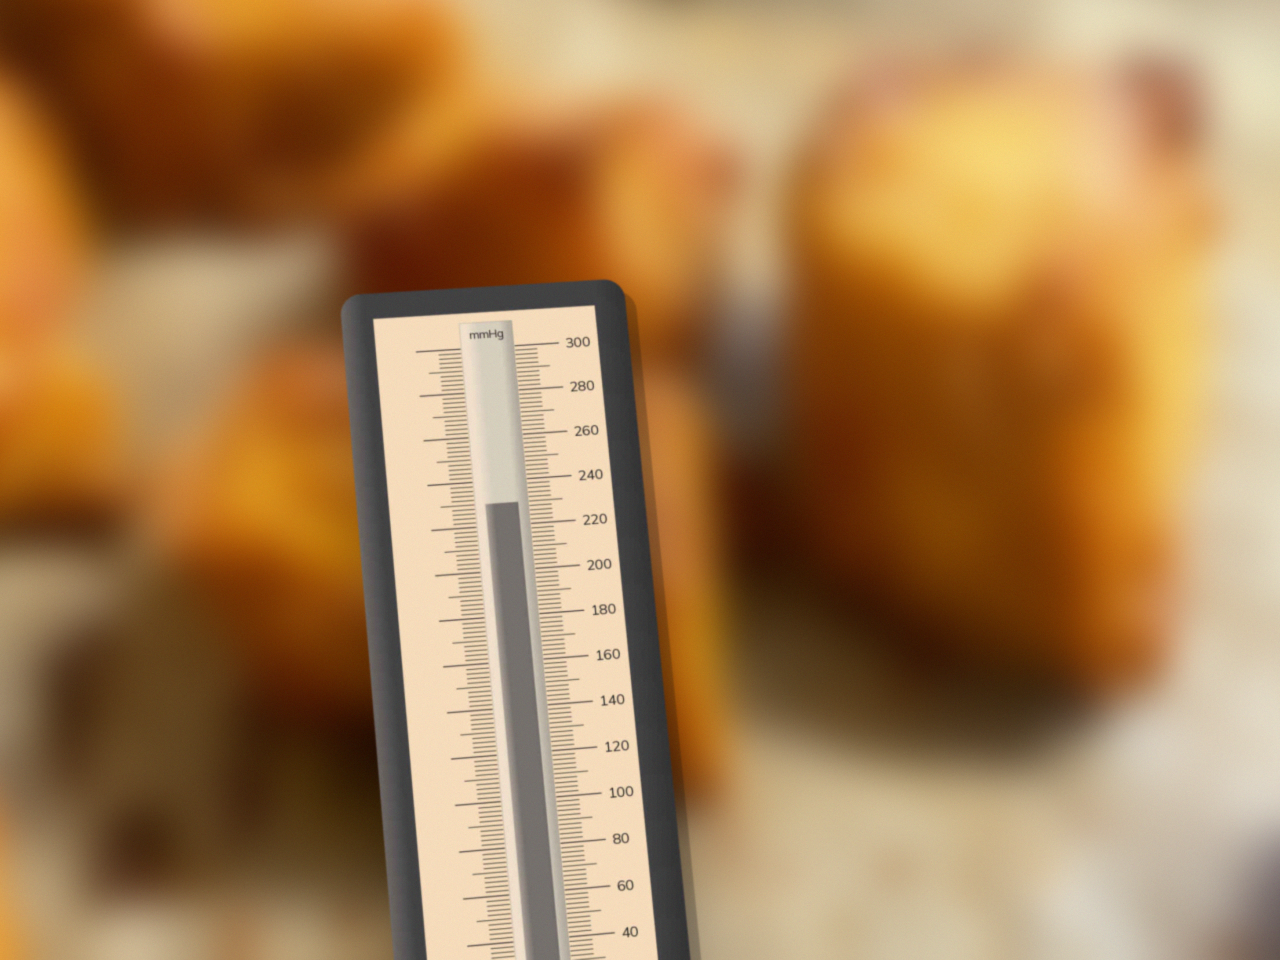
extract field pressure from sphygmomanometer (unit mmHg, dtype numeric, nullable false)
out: 230 mmHg
